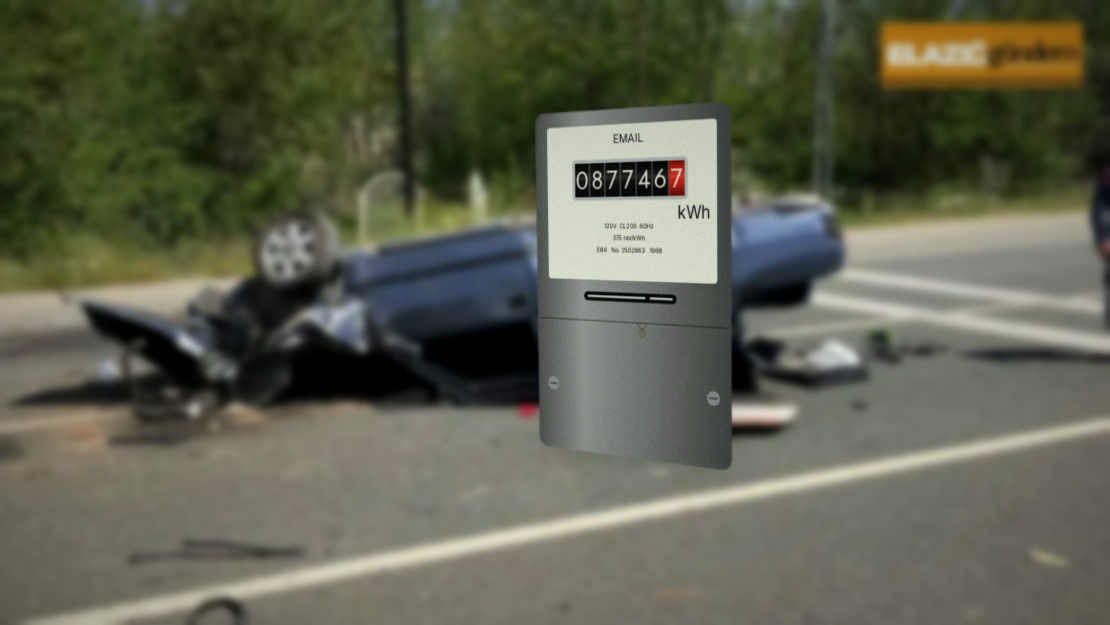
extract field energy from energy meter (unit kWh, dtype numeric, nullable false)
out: 87746.7 kWh
